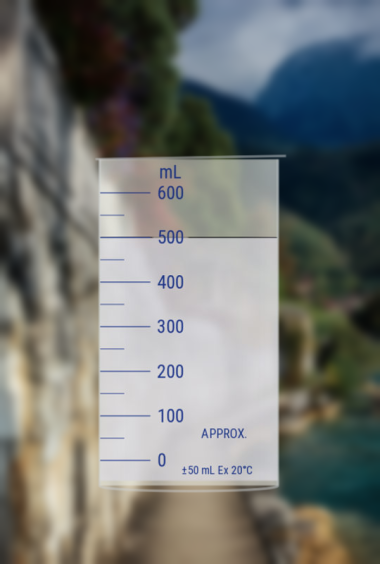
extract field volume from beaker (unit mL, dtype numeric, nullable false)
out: 500 mL
